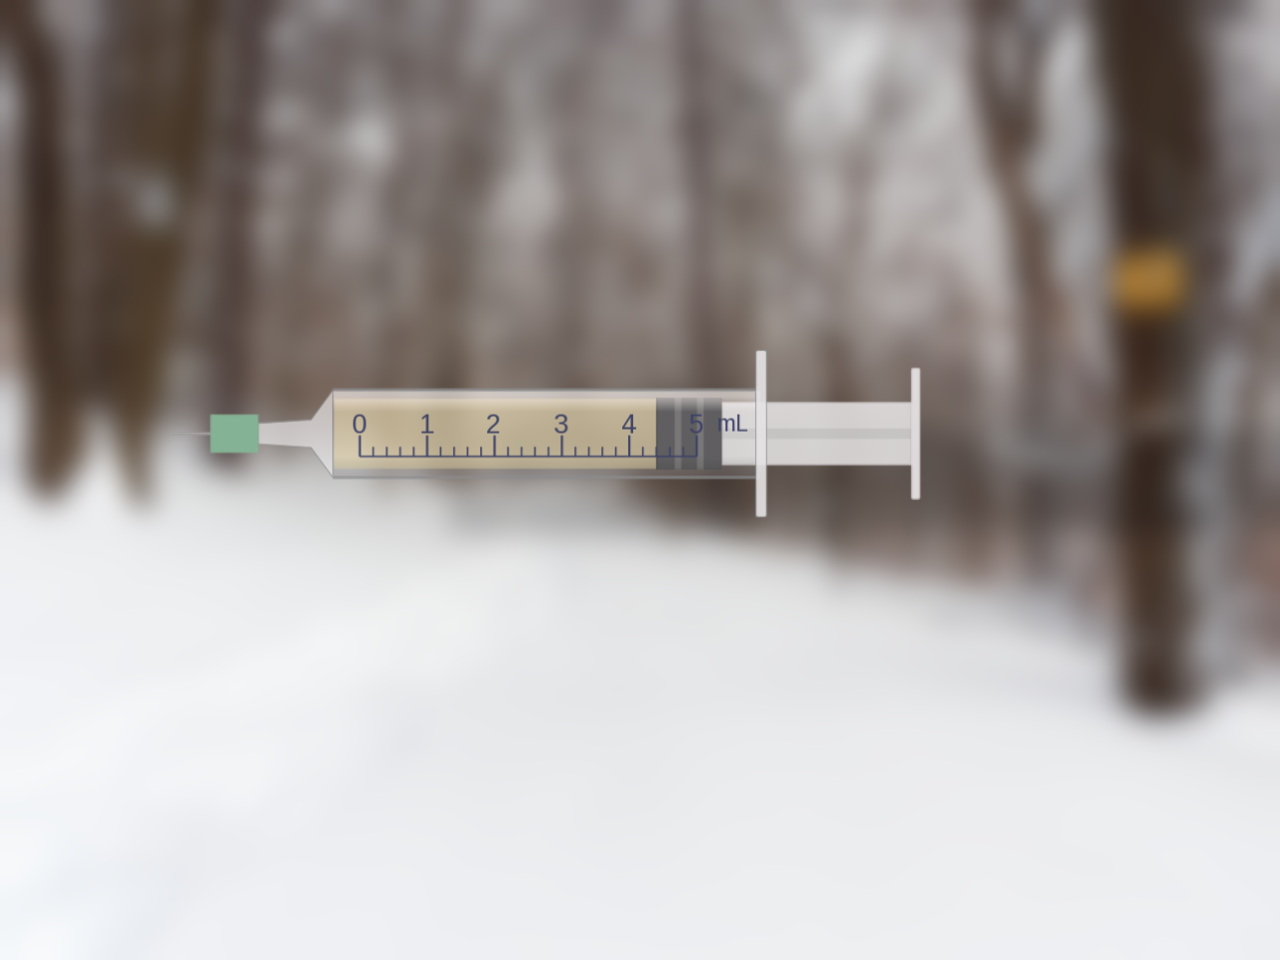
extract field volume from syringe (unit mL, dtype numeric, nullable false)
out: 4.4 mL
